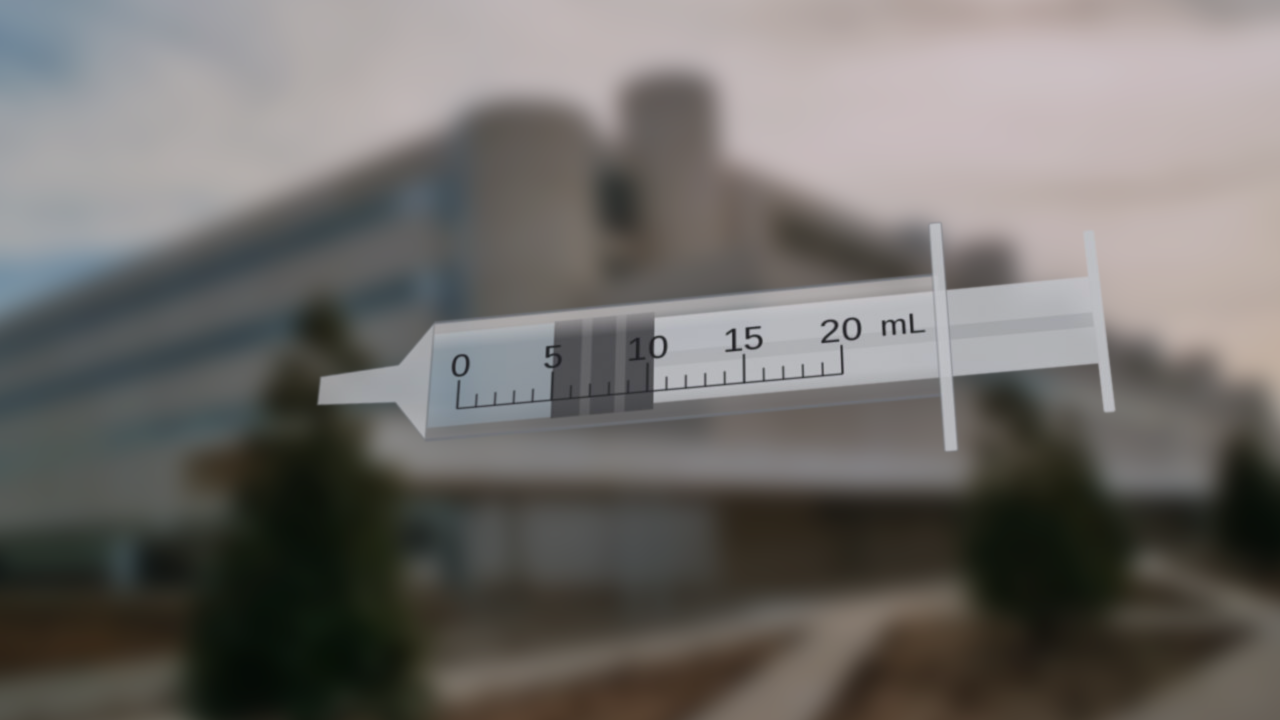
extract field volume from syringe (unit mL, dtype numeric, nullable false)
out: 5 mL
